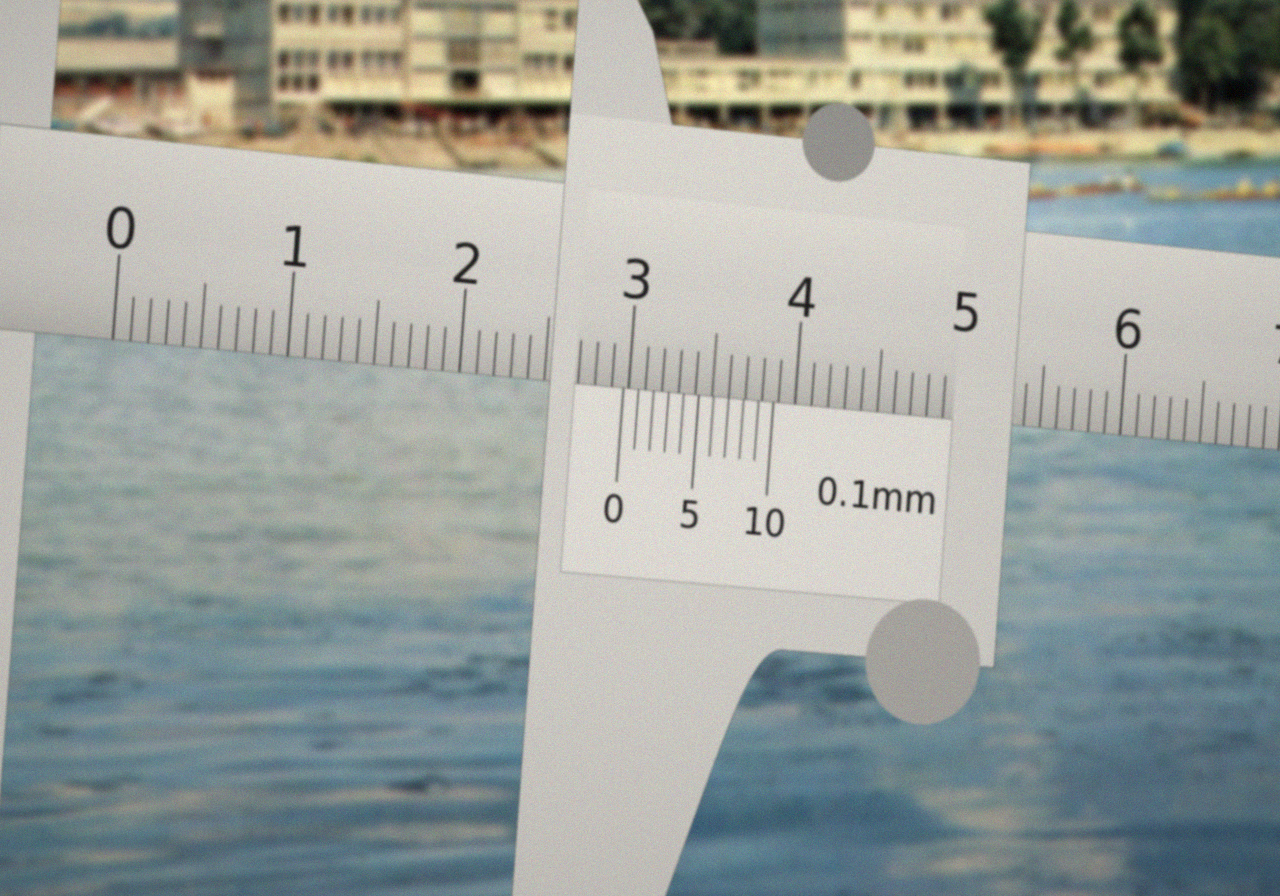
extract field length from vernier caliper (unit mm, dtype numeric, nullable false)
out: 29.7 mm
